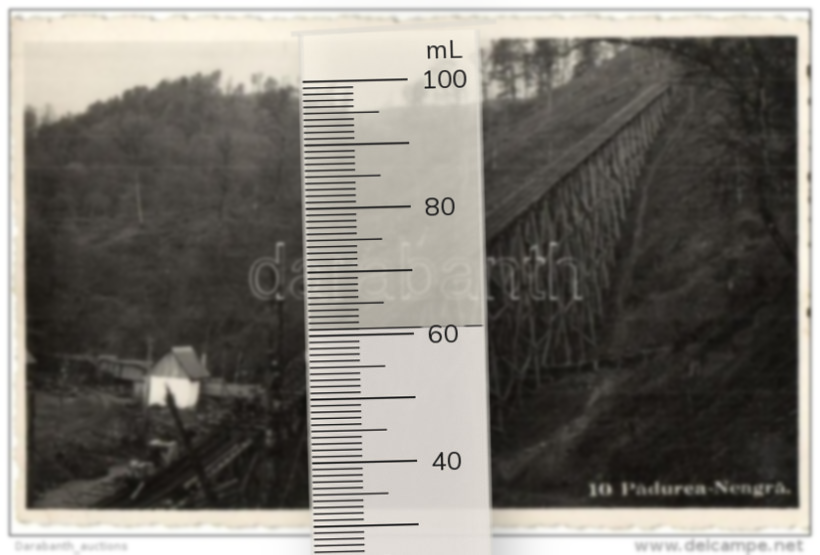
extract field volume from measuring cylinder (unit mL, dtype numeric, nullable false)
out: 61 mL
